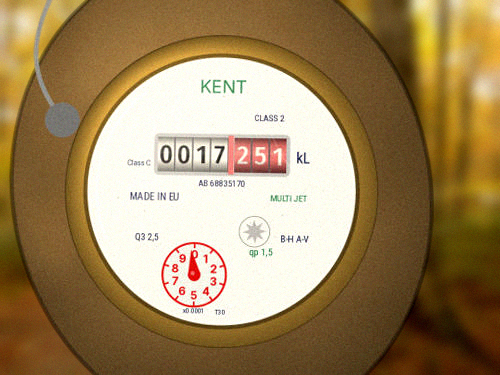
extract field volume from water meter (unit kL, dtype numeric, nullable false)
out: 17.2509 kL
